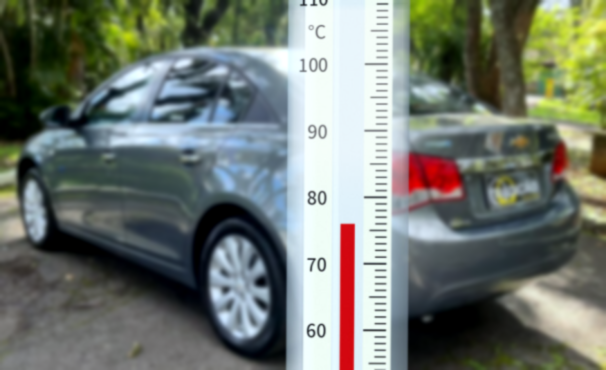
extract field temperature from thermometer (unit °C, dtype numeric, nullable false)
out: 76 °C
